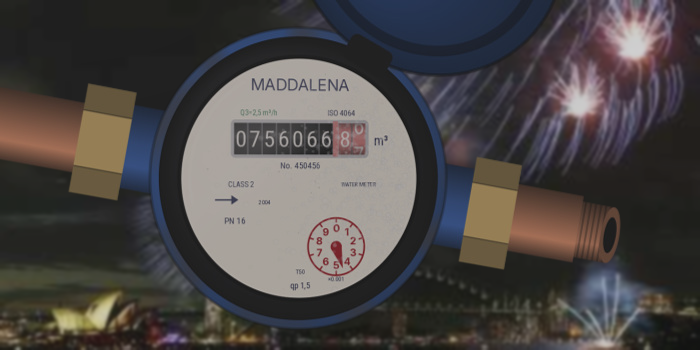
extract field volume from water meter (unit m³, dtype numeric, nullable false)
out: 756066.864 m³
